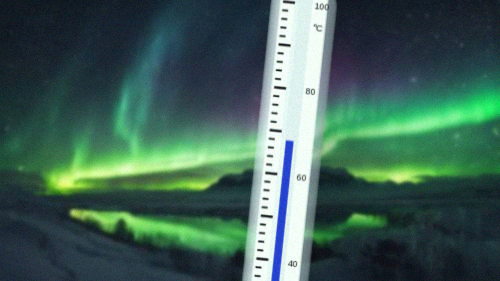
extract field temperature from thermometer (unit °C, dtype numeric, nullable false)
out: 68 °C
